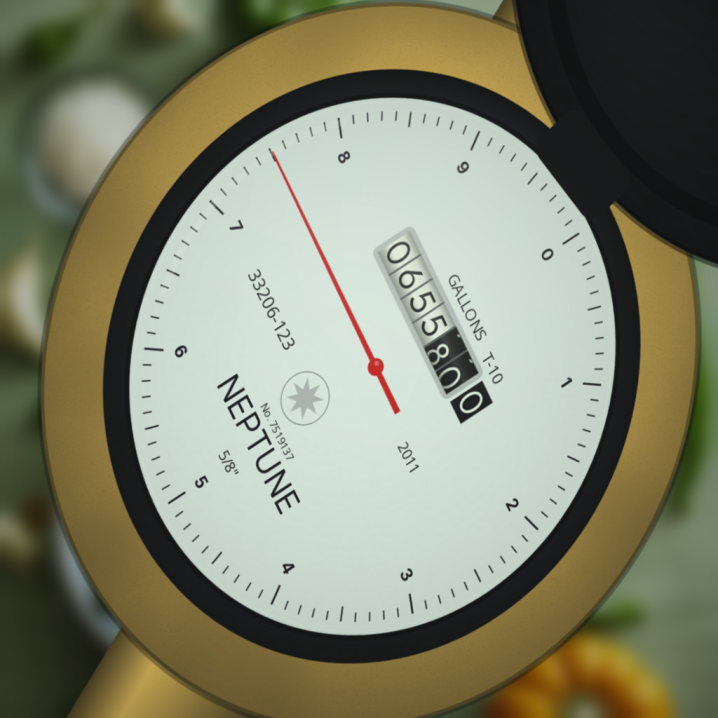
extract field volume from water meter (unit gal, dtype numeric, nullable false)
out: 655797.5 gal
